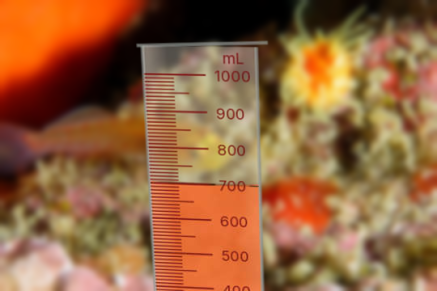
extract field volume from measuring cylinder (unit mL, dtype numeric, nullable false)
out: 700 mL
